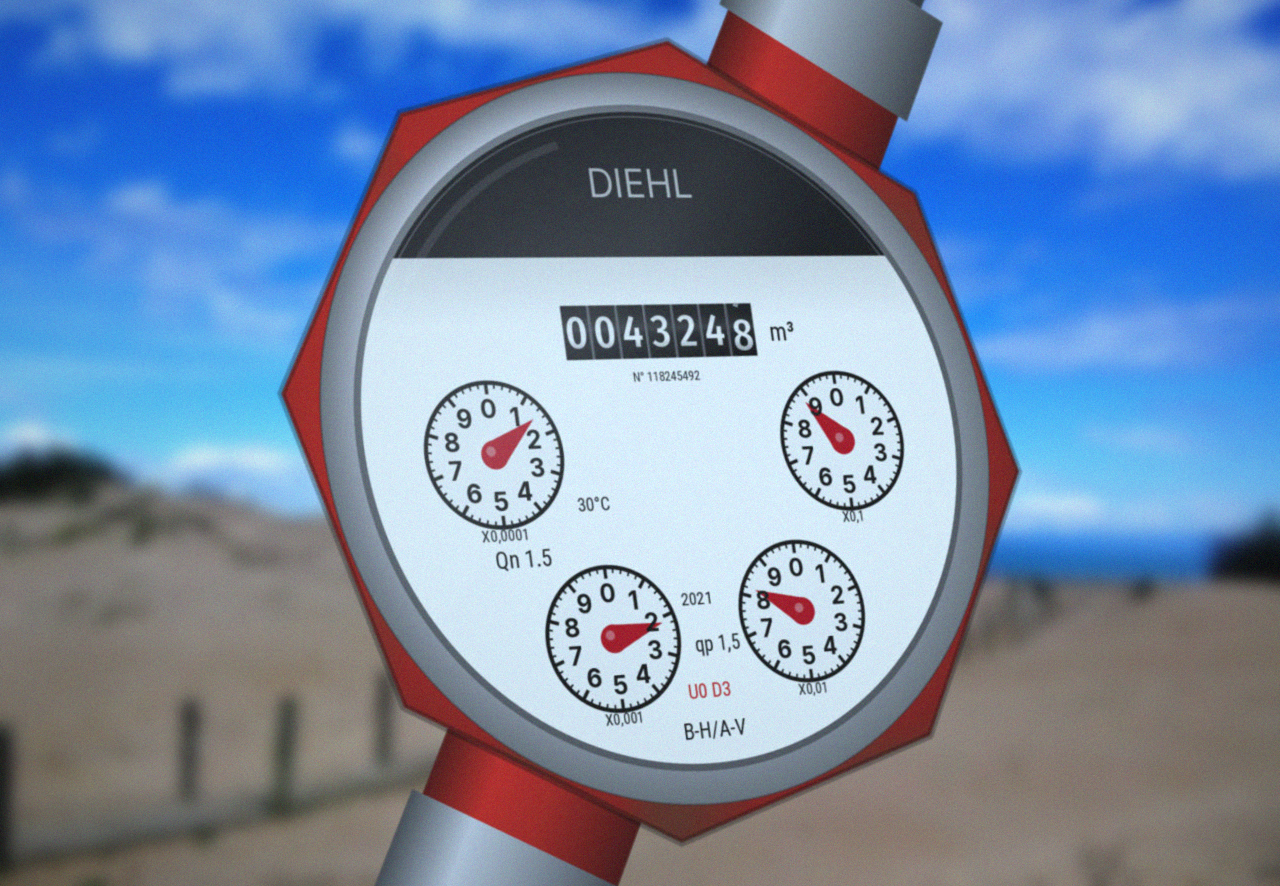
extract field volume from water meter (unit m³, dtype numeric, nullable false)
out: 43247.8821 m³
